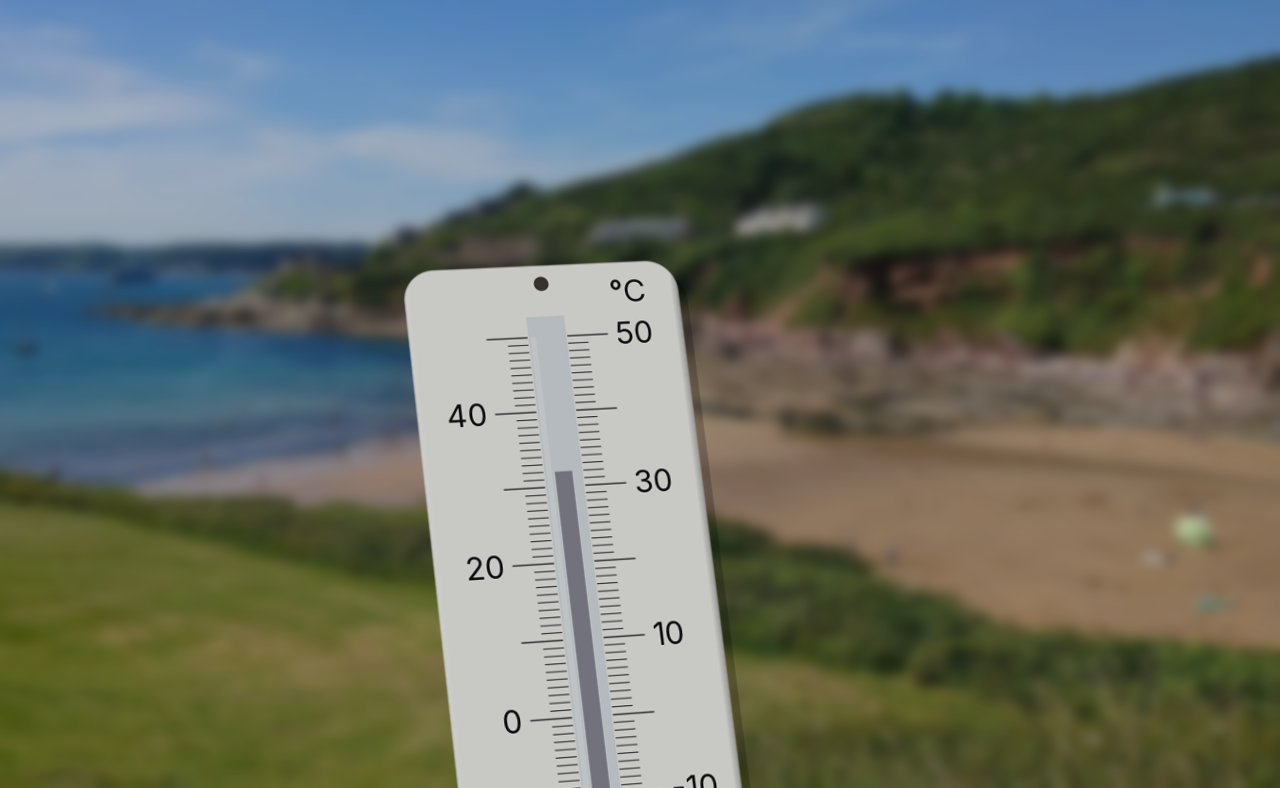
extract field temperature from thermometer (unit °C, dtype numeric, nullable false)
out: 32 °C
